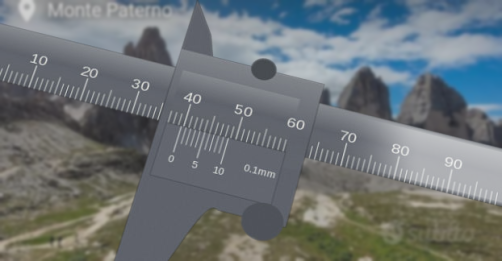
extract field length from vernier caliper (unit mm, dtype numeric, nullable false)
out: 39.6 mm
